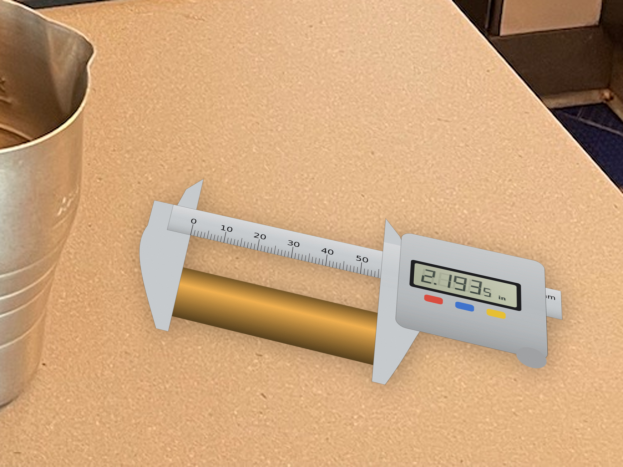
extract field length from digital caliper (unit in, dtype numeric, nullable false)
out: 2.1935 in
